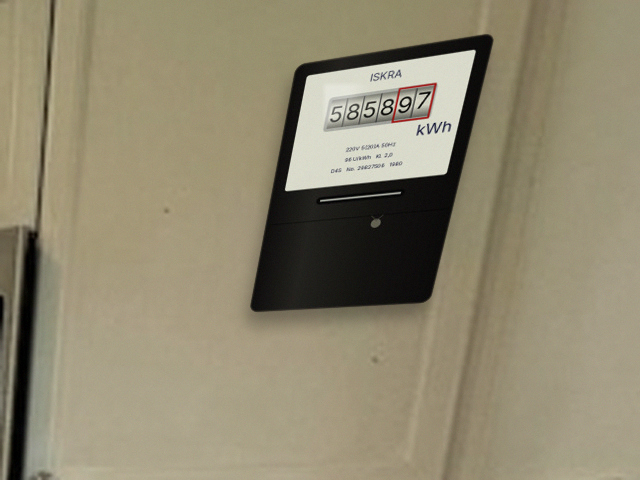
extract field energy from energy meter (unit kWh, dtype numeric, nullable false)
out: 5858.97 kWh
